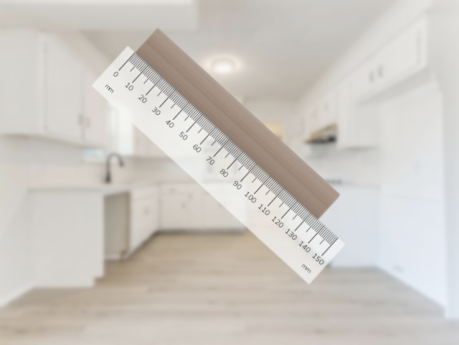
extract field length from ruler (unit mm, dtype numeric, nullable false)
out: 135 mm
